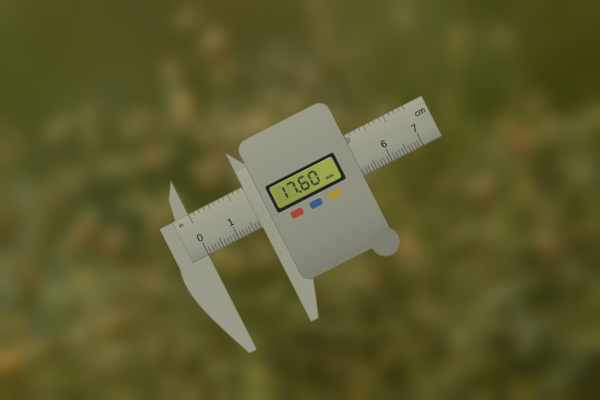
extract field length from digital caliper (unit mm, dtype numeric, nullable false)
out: 17.60 mm
